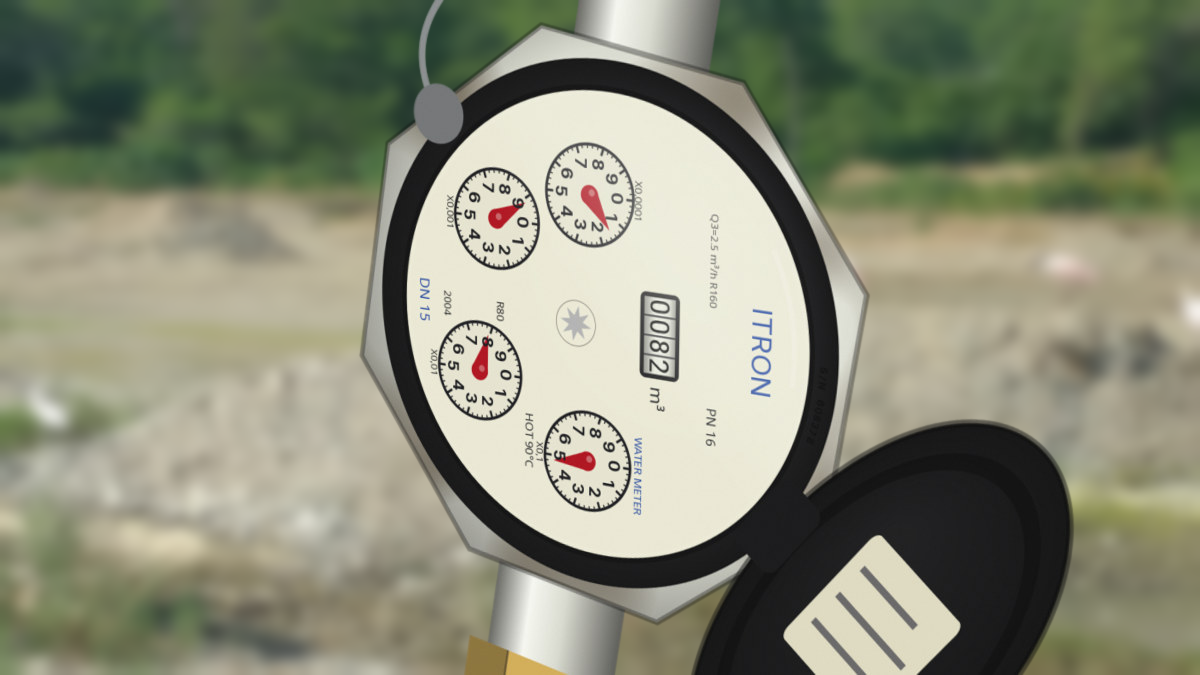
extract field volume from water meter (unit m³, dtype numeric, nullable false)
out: 82.4791 m³
